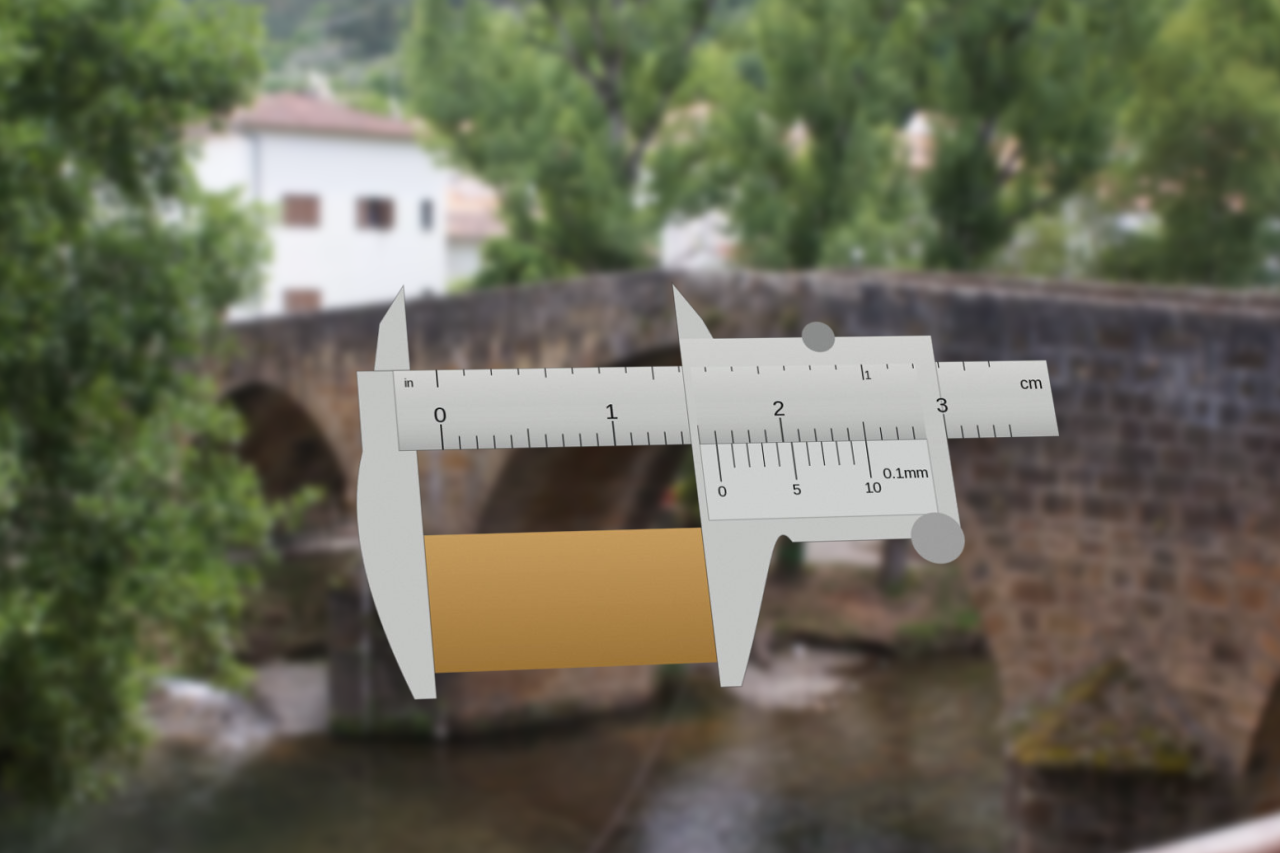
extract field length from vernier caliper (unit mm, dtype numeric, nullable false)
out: 16.0 mm
